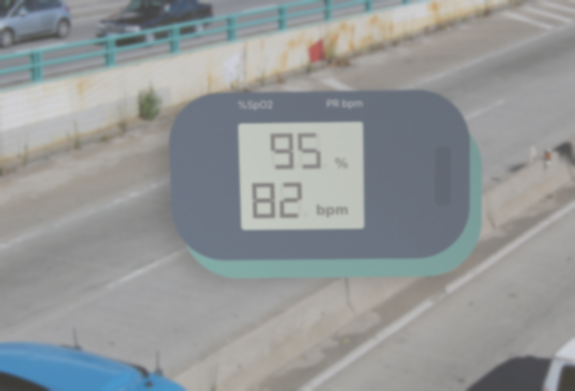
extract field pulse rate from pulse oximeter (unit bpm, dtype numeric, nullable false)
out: 82 bpm
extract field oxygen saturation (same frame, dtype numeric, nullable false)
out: 95 %
